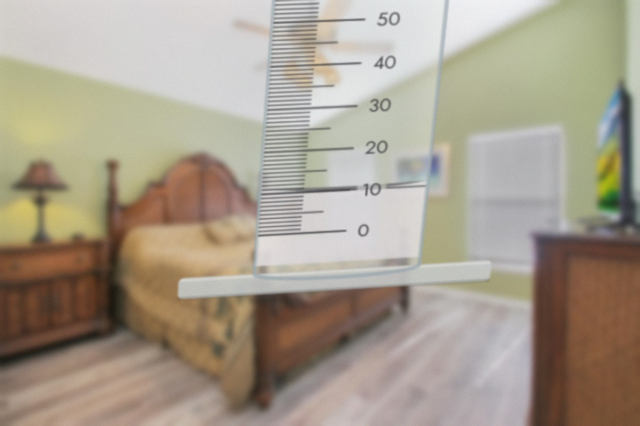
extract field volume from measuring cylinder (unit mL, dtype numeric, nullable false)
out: 10 mL
